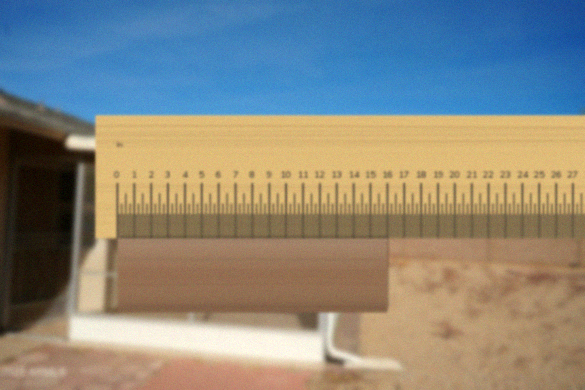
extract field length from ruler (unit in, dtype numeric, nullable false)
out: 16 in
